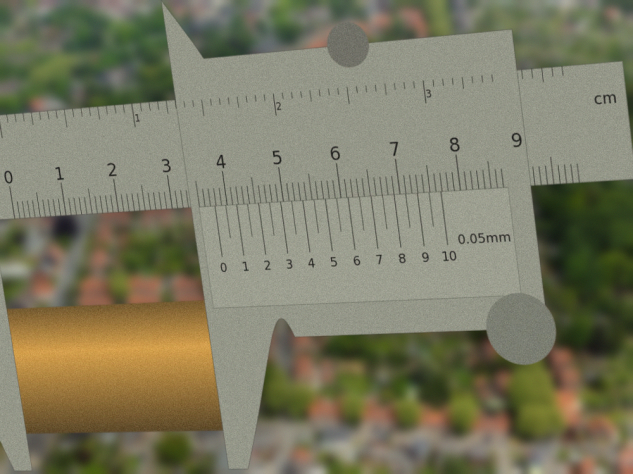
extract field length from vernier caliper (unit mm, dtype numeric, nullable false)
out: 37.8 mm
